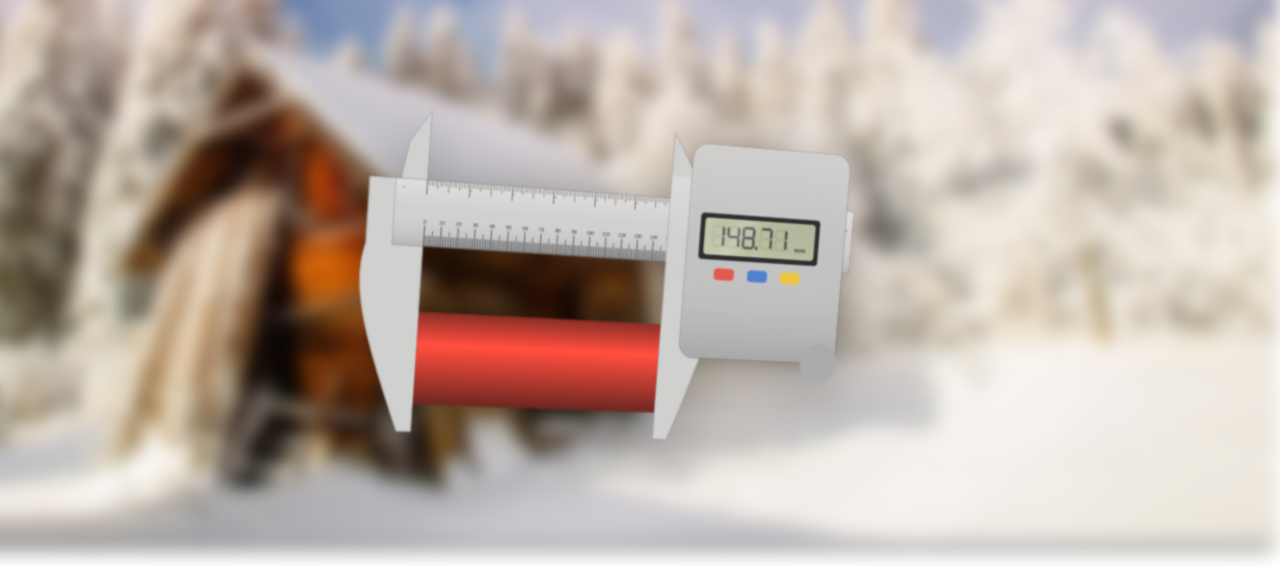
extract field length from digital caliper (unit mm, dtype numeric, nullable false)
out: 148.71 mm
